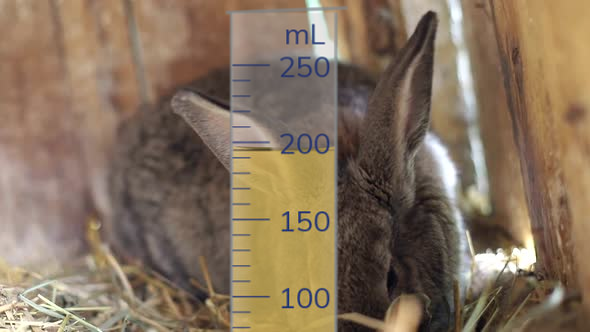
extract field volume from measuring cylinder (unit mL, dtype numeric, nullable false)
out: 195 mL
